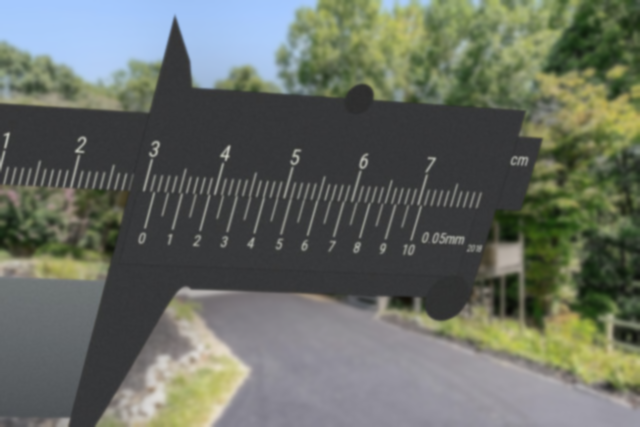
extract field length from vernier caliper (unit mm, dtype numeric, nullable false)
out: 31.5 mm
